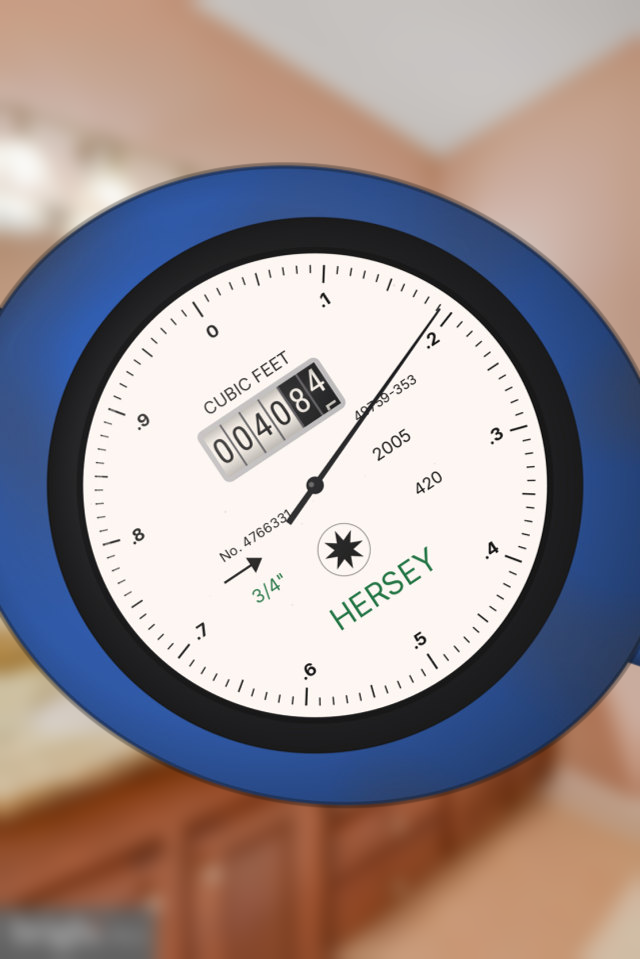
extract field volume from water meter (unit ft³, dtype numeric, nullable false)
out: 4084.19 ft³
